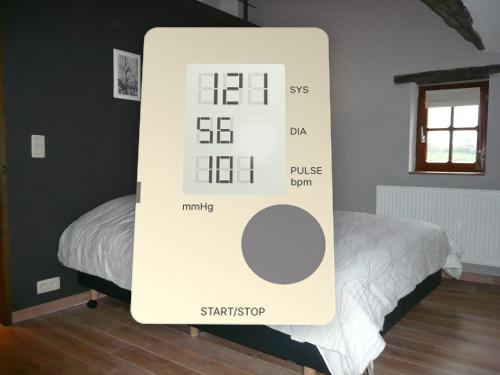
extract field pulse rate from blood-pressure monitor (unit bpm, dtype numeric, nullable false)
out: 101 bpm
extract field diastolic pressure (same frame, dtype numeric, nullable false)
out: 56 mmHg
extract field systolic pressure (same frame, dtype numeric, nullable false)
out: 121 mmHg
